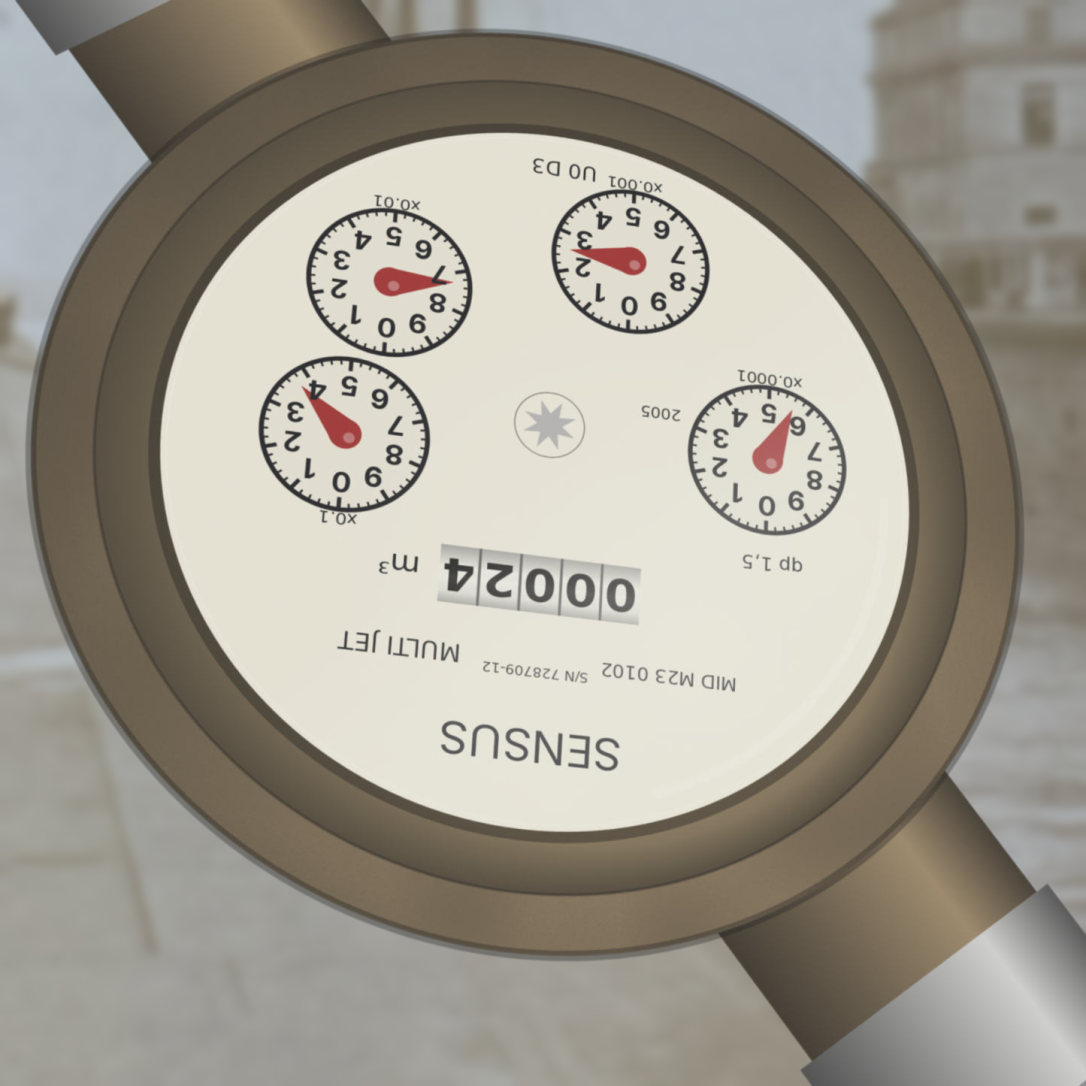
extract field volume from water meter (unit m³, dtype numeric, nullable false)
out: 24.3725 m³
